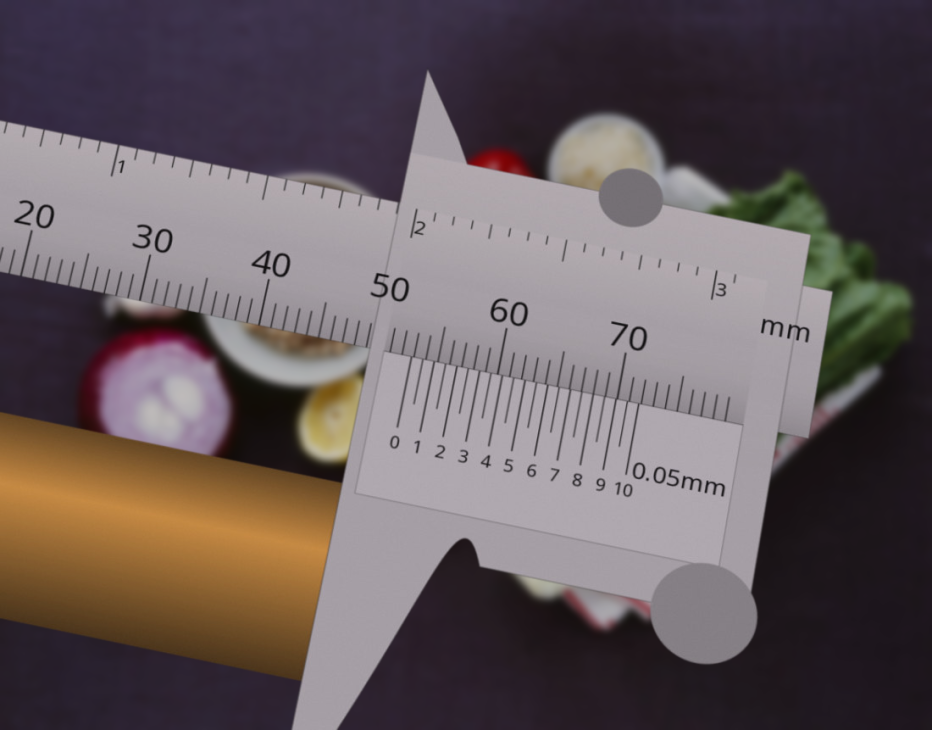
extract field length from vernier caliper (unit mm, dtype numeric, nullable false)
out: 52.8 mm
